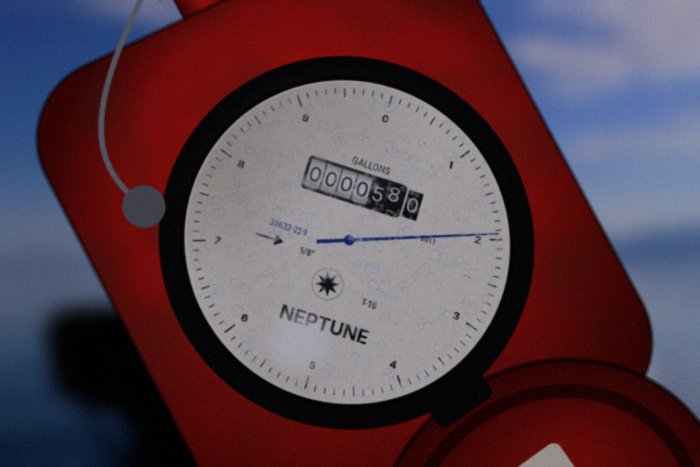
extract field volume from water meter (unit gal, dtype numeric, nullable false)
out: 581.9 gal
